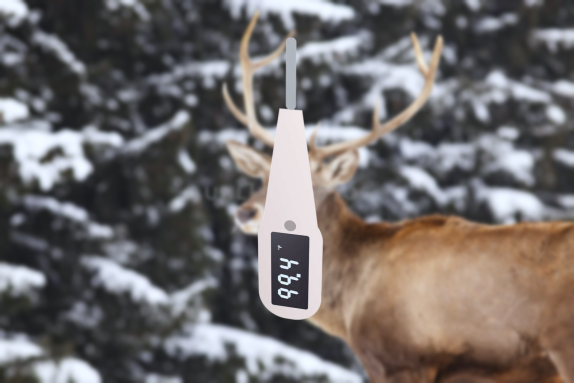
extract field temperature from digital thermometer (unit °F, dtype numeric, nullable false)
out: 99.4 °F
